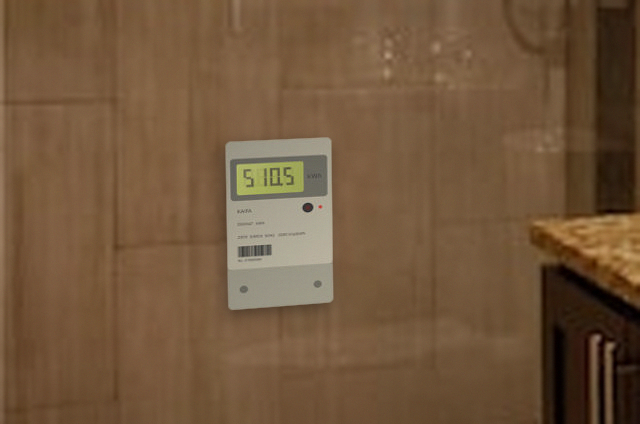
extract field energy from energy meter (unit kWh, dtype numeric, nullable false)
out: 510.5 kWh
